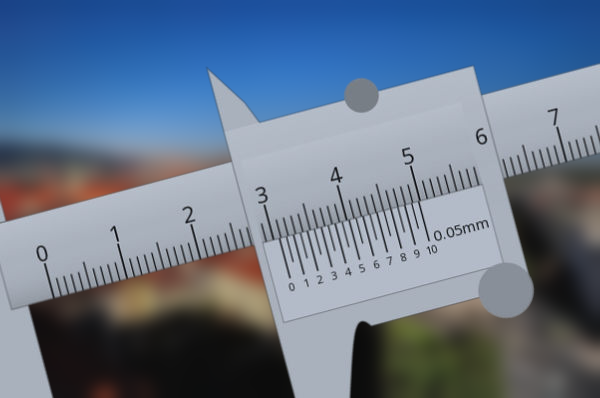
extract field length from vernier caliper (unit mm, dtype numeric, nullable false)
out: 30.8 mm
